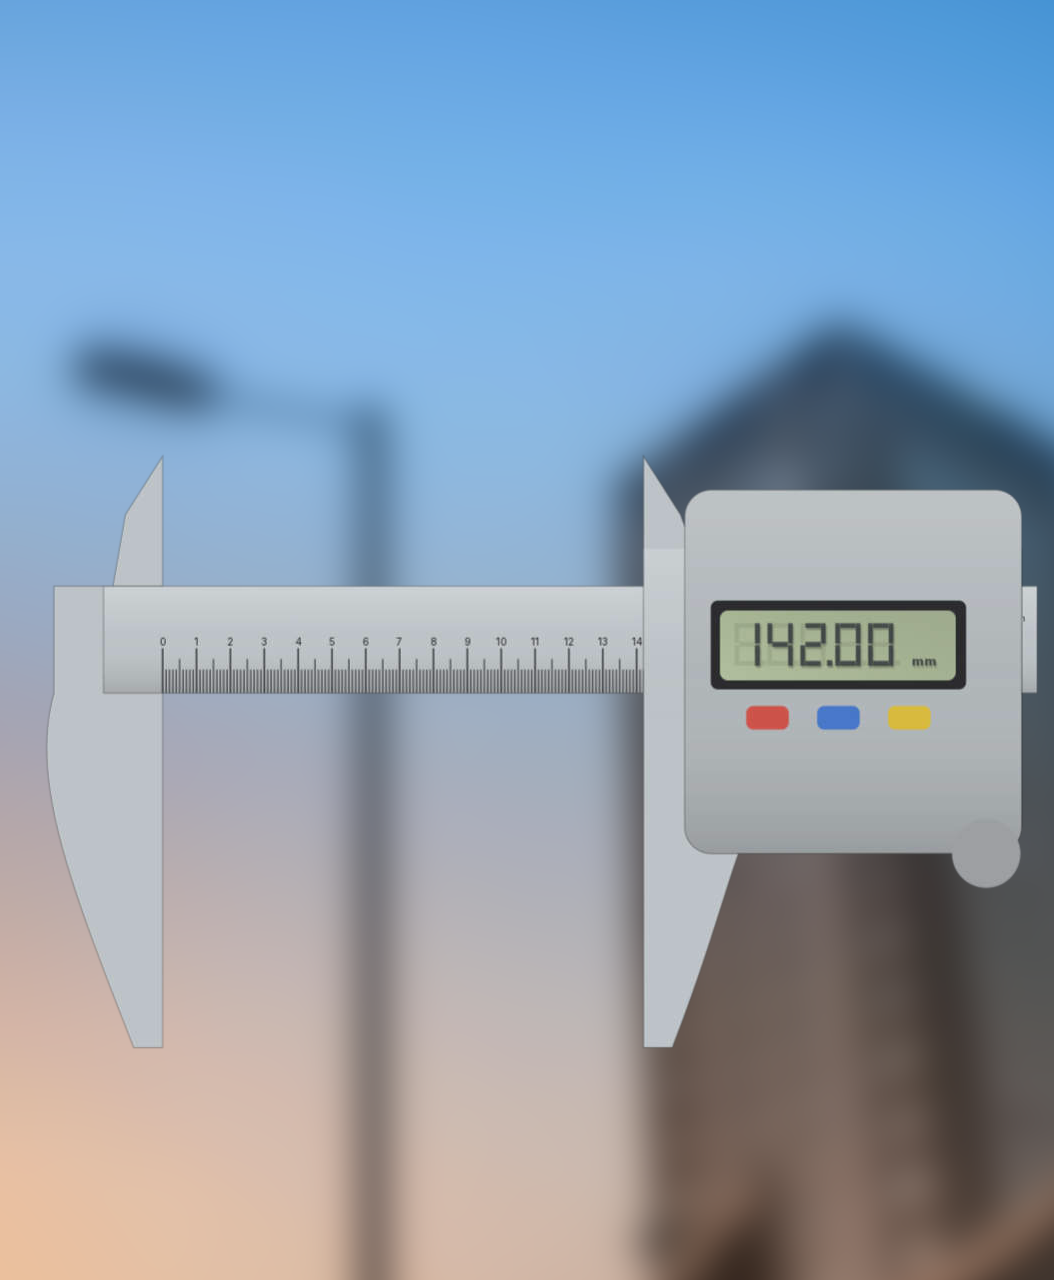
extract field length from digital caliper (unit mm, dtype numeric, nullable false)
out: 142.00 mm
